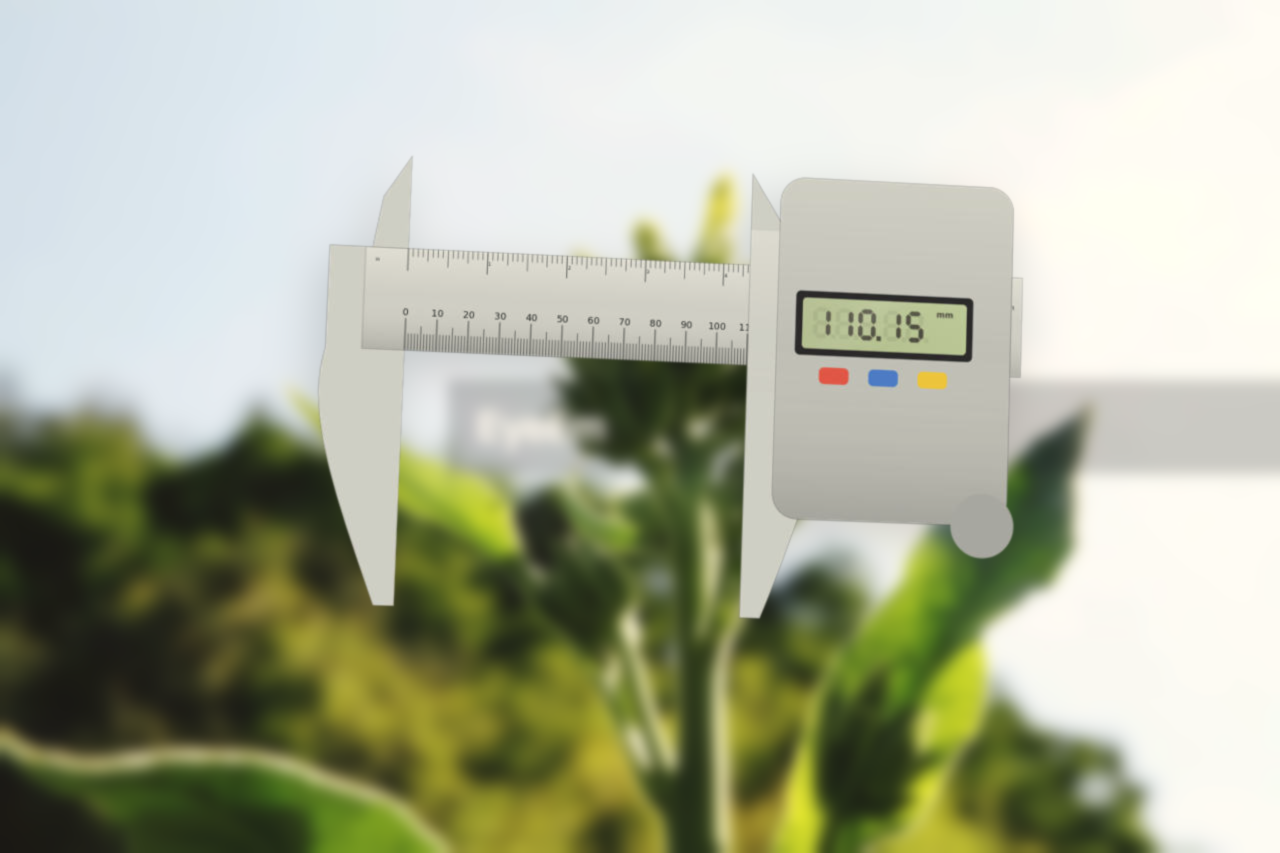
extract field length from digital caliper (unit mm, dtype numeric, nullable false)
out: 110.15 mm
